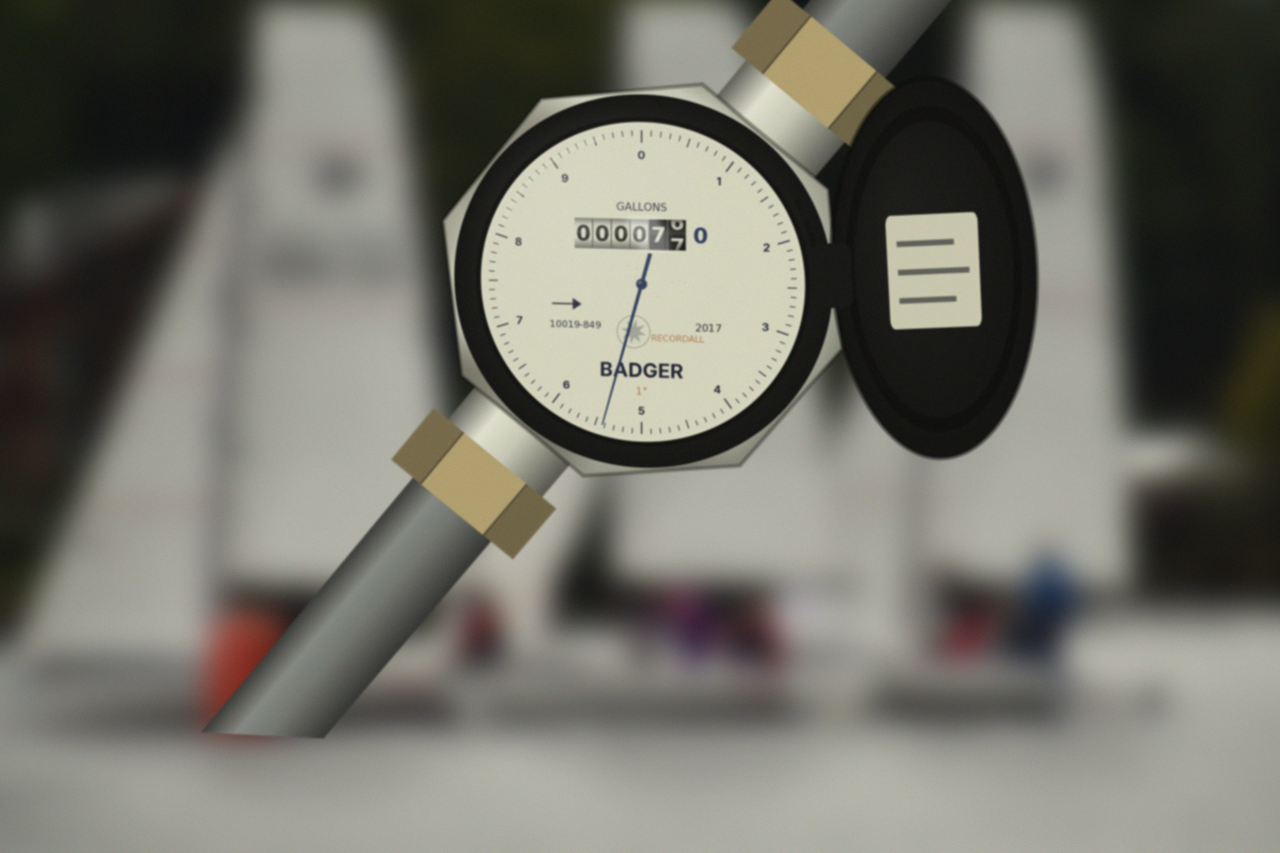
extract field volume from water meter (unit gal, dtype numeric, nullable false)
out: 765.4 gal
